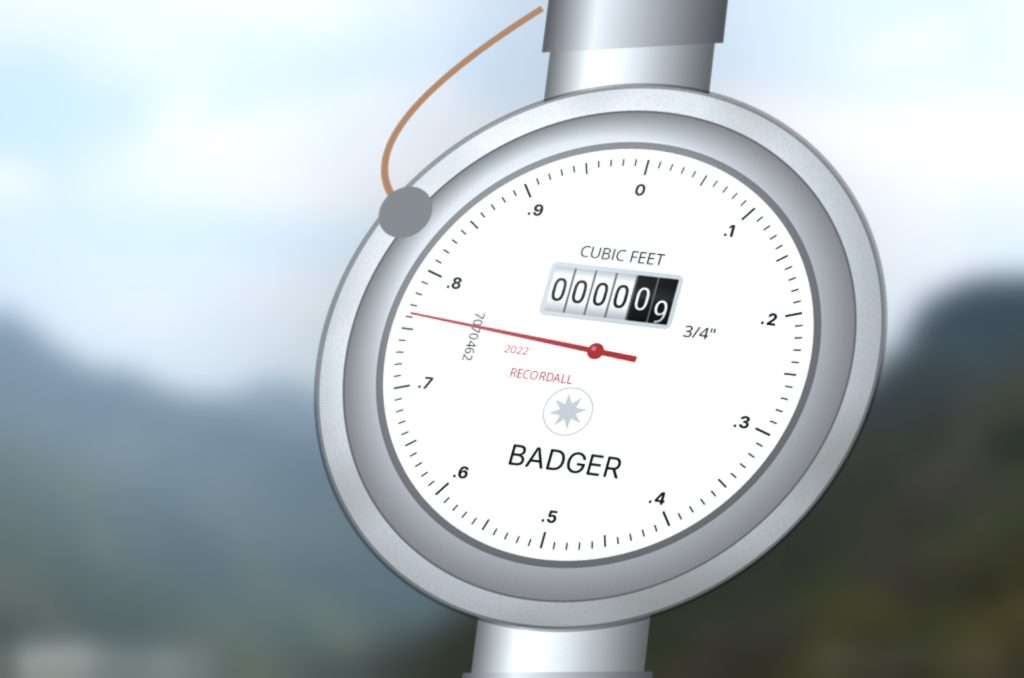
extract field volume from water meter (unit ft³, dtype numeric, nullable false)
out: 8.76 ft³
